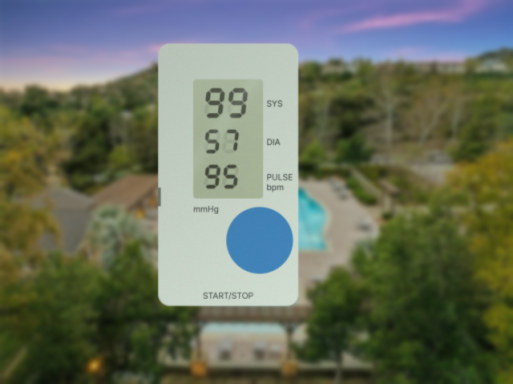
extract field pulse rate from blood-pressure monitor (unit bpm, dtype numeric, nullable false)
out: 95 bpm
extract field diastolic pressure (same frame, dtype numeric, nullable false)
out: 57 mmHg
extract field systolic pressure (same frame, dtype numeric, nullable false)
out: 99 mmHg
